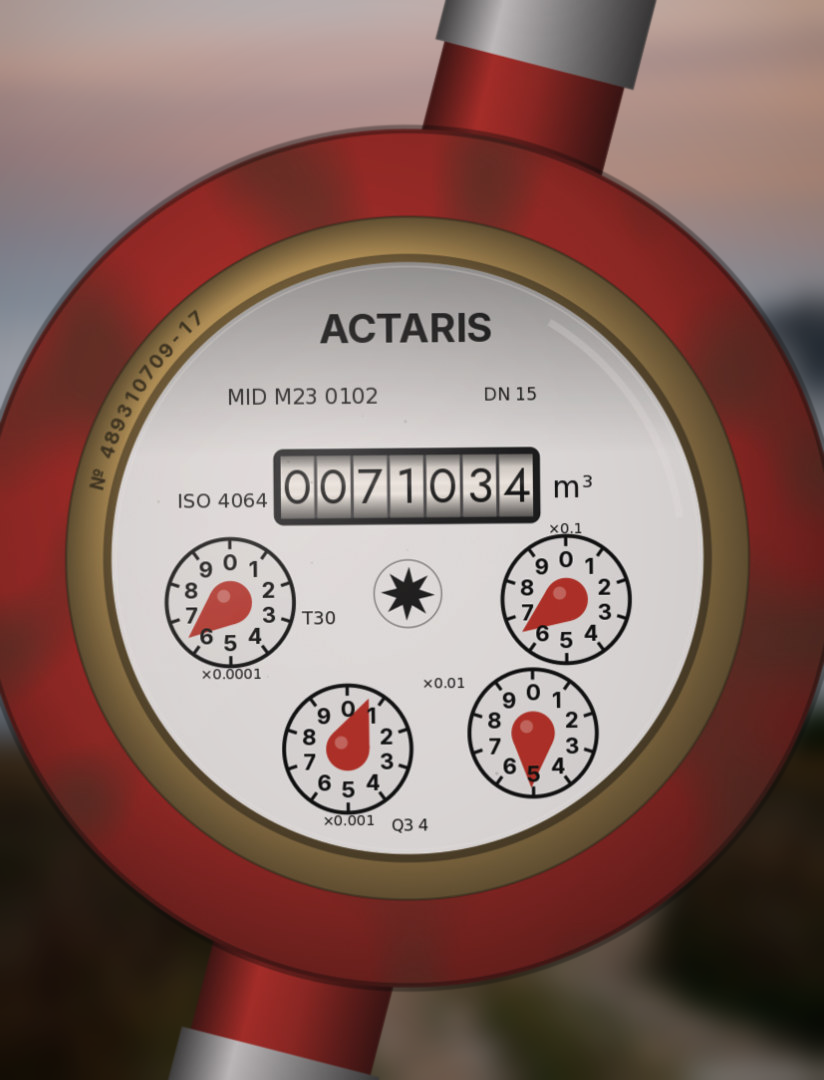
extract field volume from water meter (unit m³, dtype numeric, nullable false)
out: 71034.6506 m³
